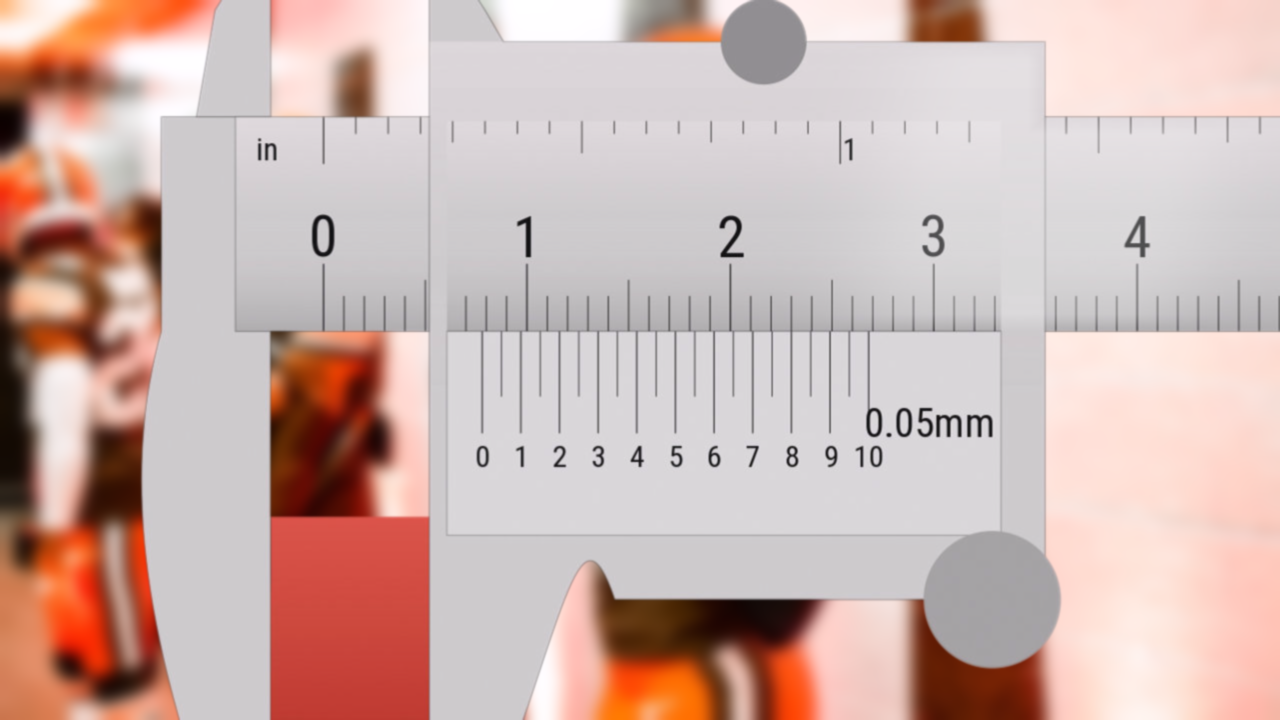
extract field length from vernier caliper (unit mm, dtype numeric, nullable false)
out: 7.8 mm
